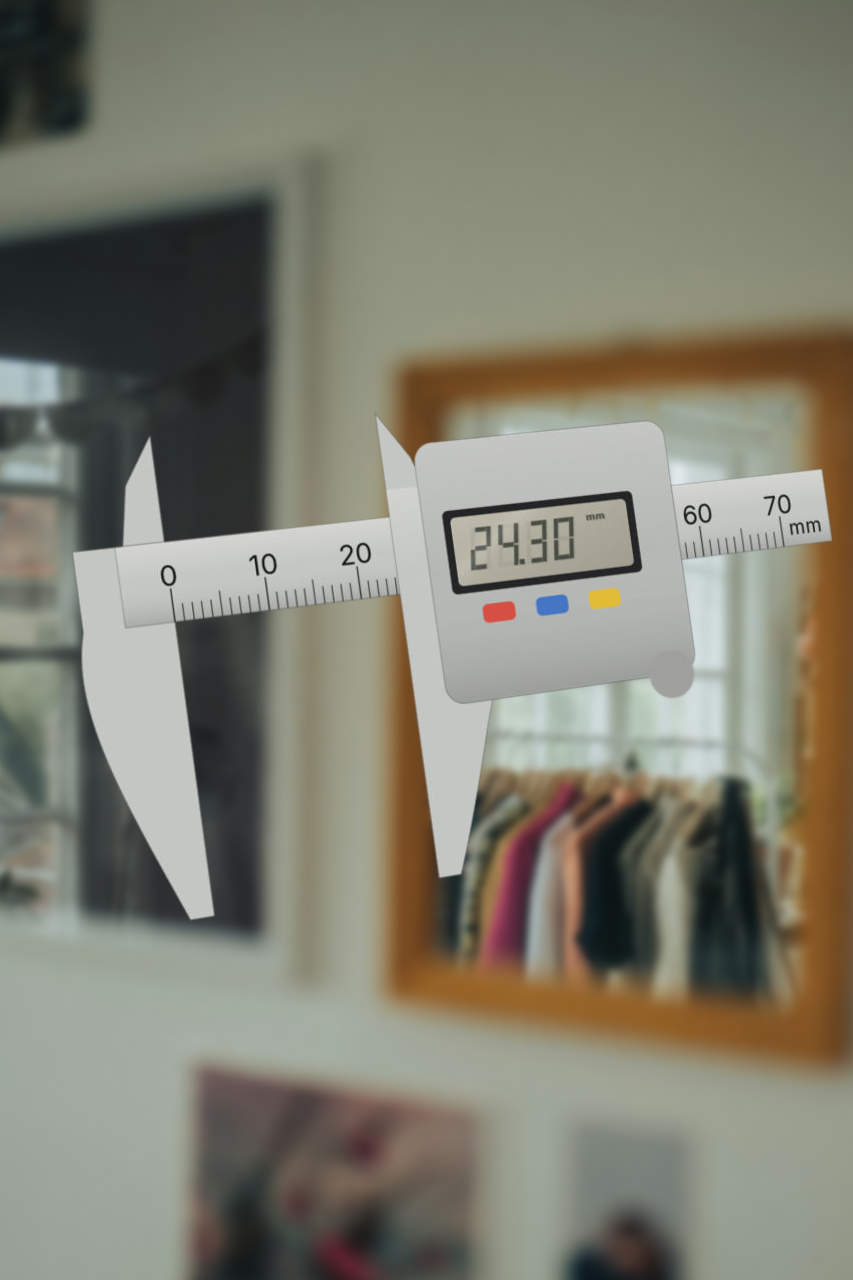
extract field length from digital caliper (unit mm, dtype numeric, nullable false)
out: 24.30 mm
